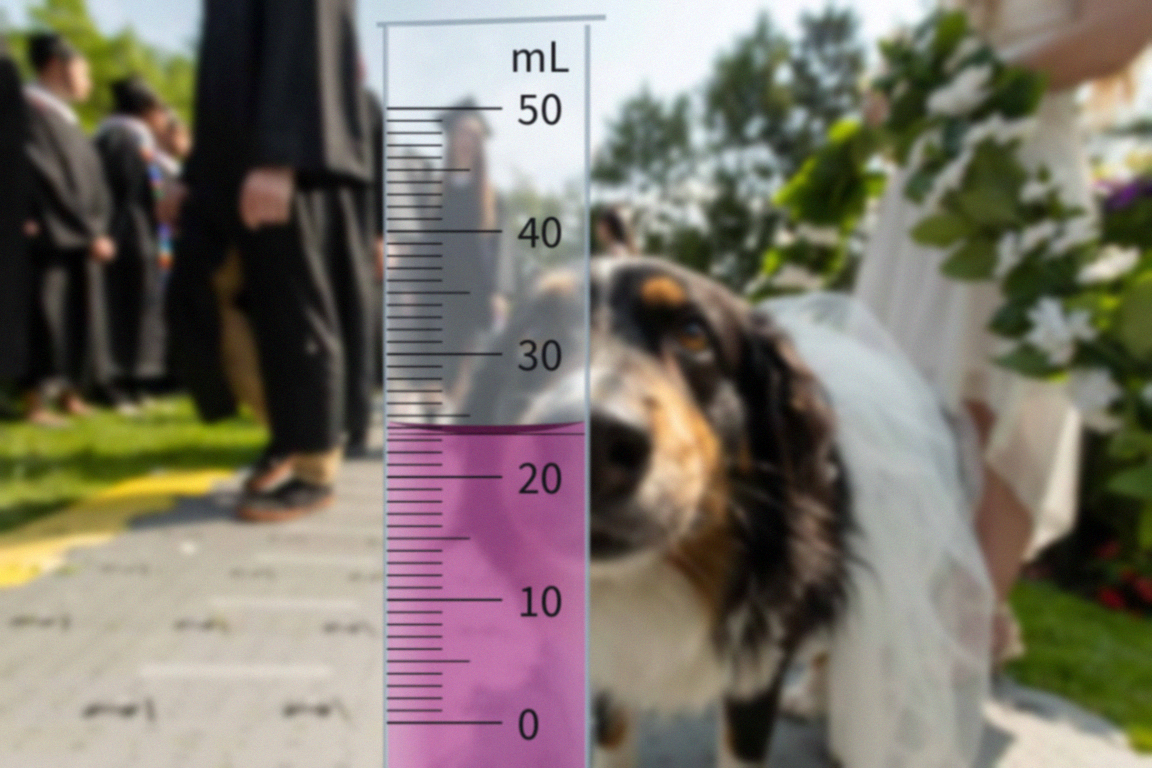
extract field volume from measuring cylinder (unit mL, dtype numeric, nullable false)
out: 23.5 mL
